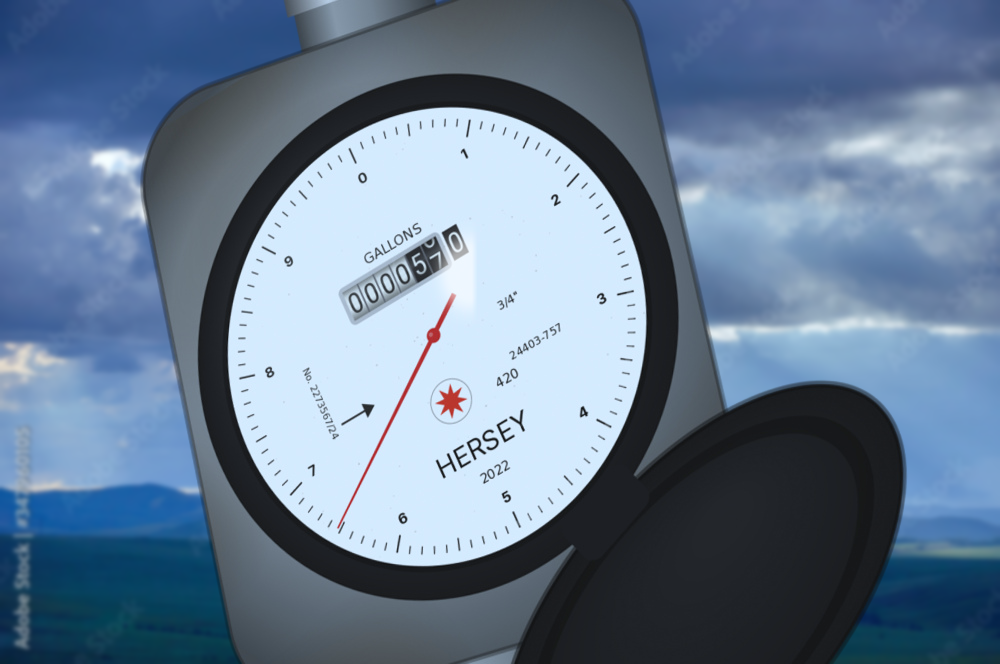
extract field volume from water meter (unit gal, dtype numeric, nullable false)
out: 566.5 gal
